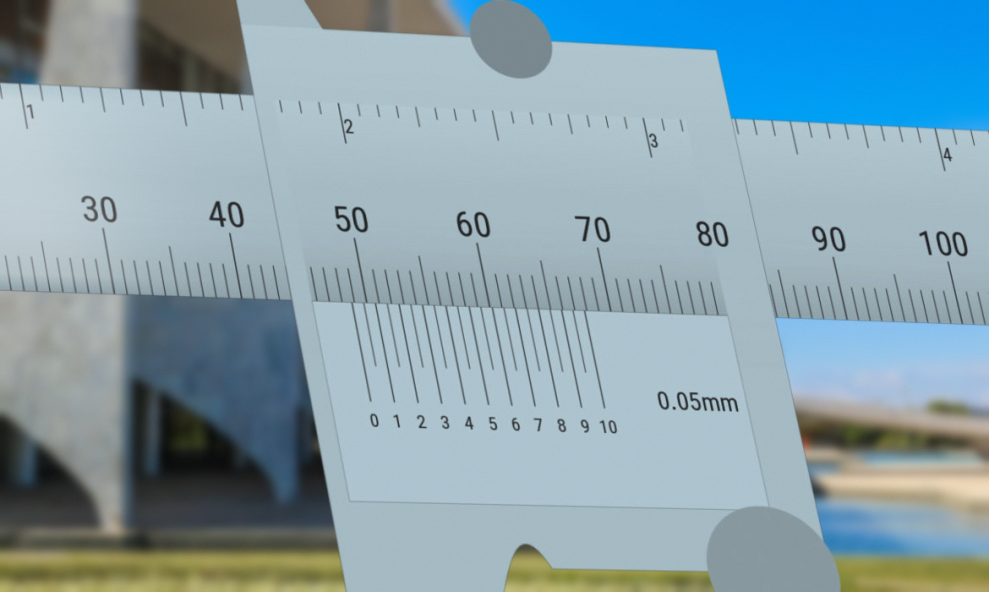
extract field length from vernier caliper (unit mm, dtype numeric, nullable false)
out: 48.8 mm
